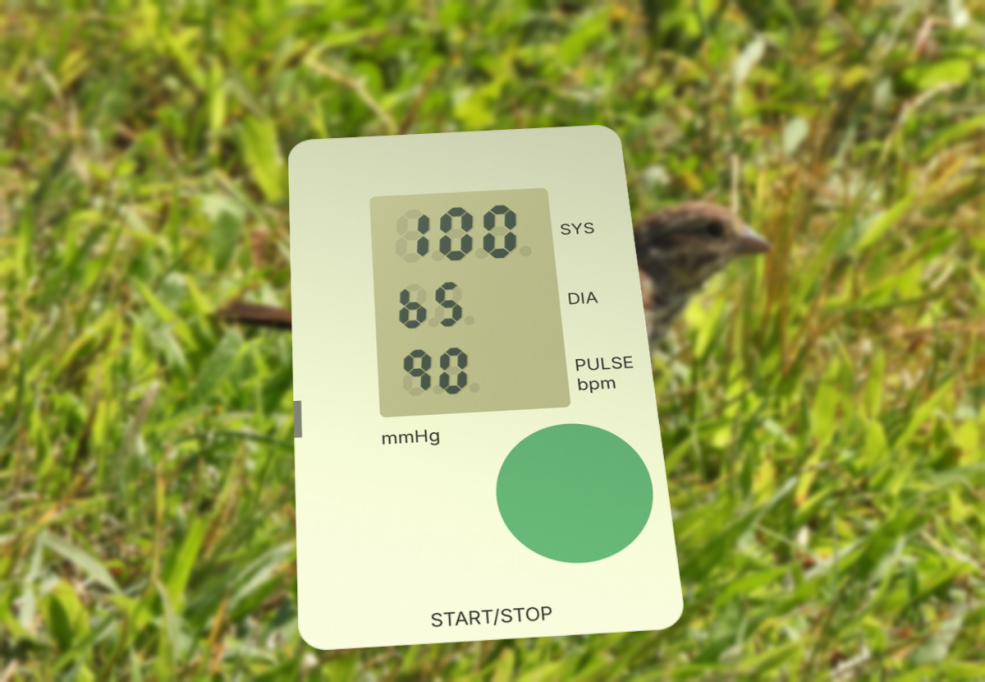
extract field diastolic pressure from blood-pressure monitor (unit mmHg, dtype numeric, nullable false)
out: 65 mmHg
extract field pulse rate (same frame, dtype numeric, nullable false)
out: 90 bpm
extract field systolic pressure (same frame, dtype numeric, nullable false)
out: 100 mmHg
